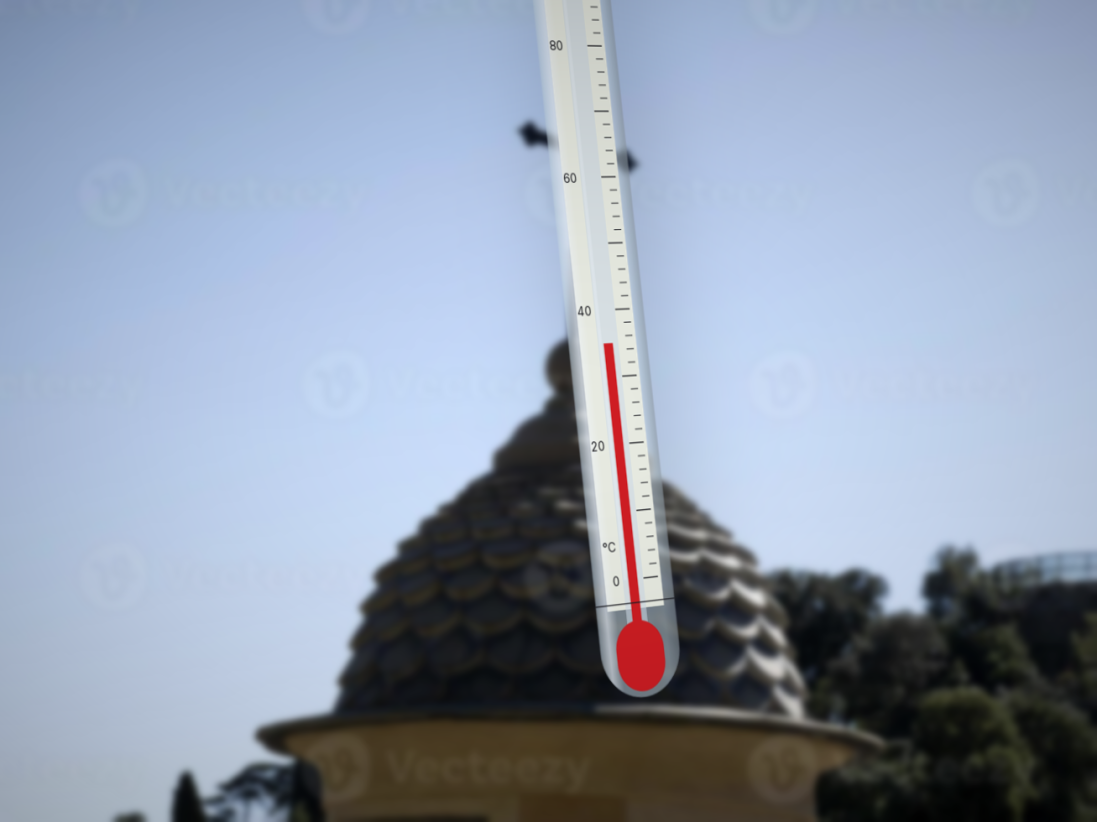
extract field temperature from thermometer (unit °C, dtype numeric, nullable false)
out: 35 °C
